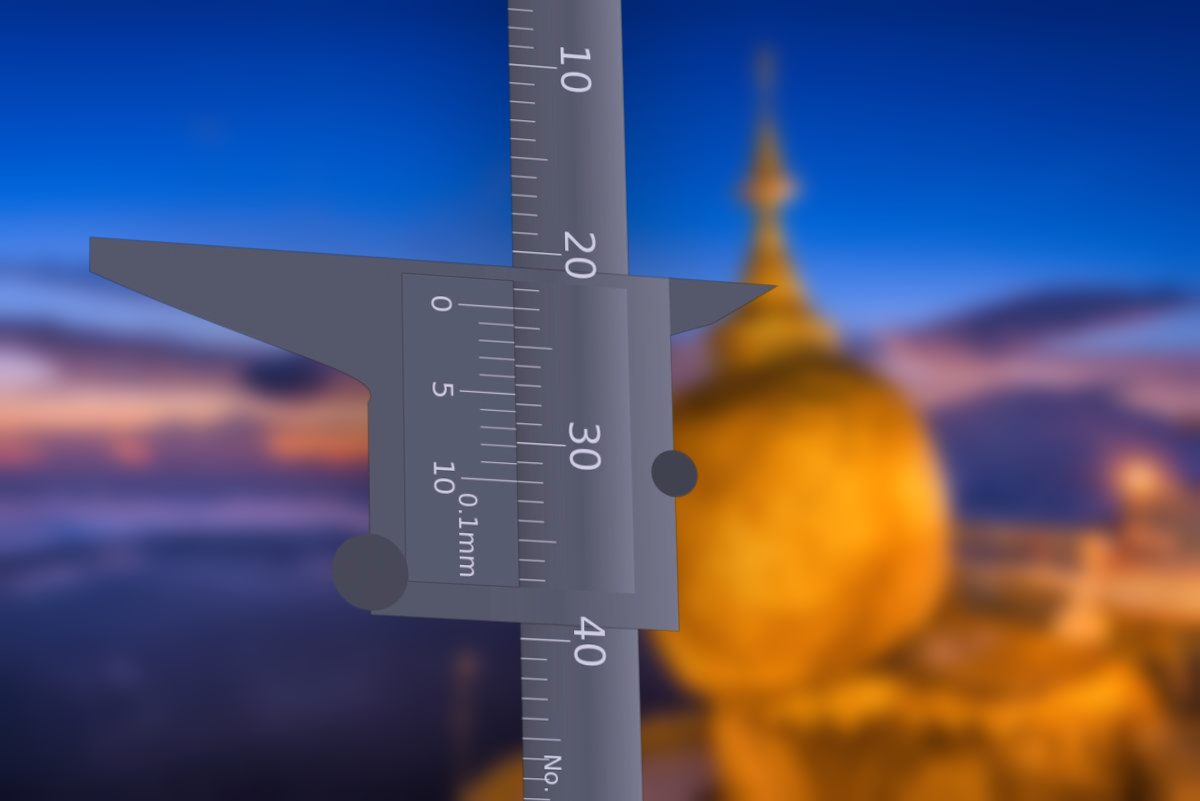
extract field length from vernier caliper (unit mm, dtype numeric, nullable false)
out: 23.0 mm
